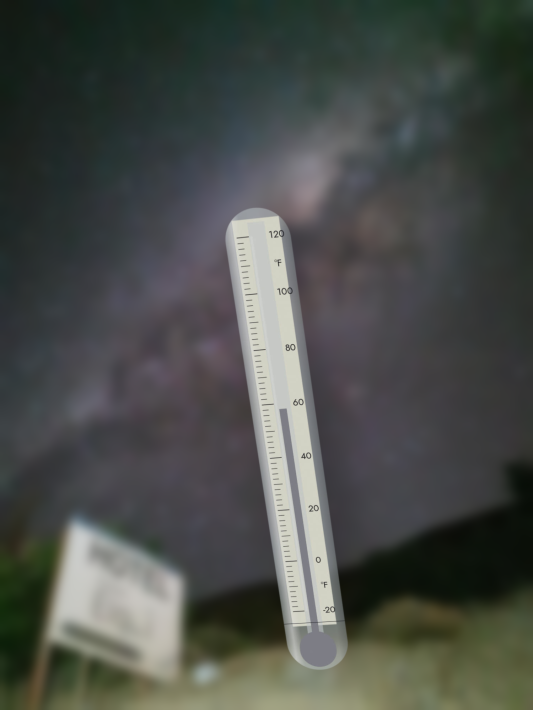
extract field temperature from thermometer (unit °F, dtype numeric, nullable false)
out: 58 °F
